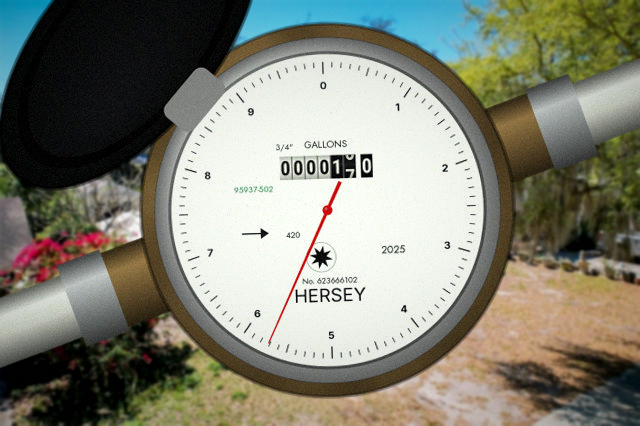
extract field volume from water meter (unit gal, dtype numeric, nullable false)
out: 165.7 gal
